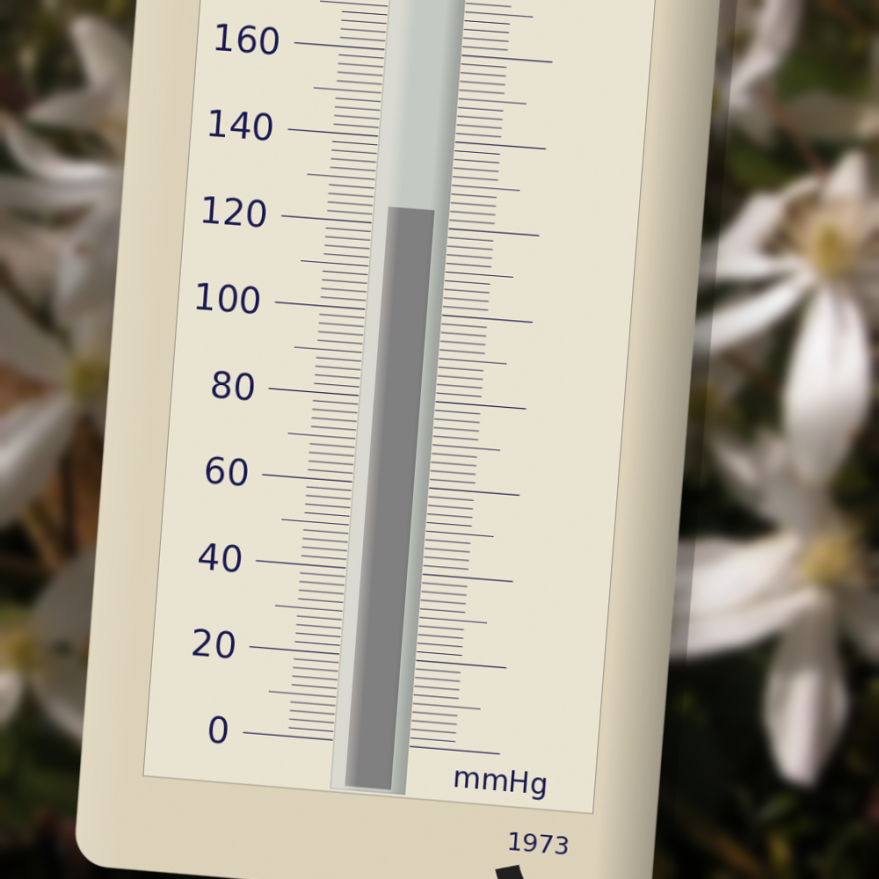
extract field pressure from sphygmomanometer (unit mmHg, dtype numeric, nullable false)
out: 124 mmHg
